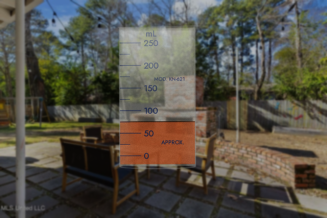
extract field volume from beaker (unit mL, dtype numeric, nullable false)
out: 75 mL
